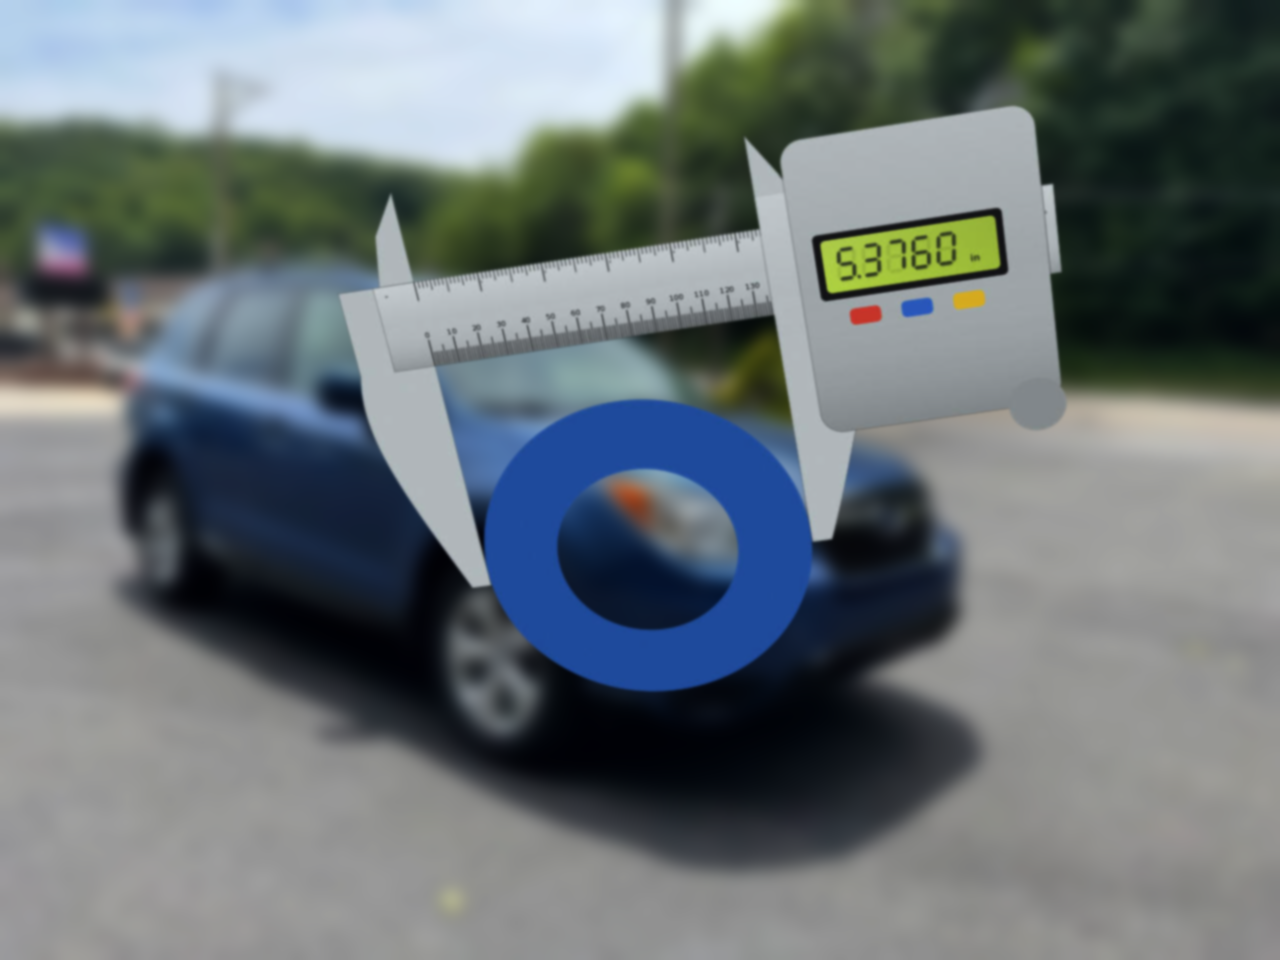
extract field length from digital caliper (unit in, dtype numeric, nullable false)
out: 5.3760 in
